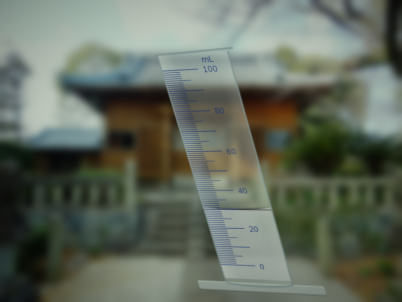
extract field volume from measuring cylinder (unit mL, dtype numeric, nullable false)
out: 30 mL
